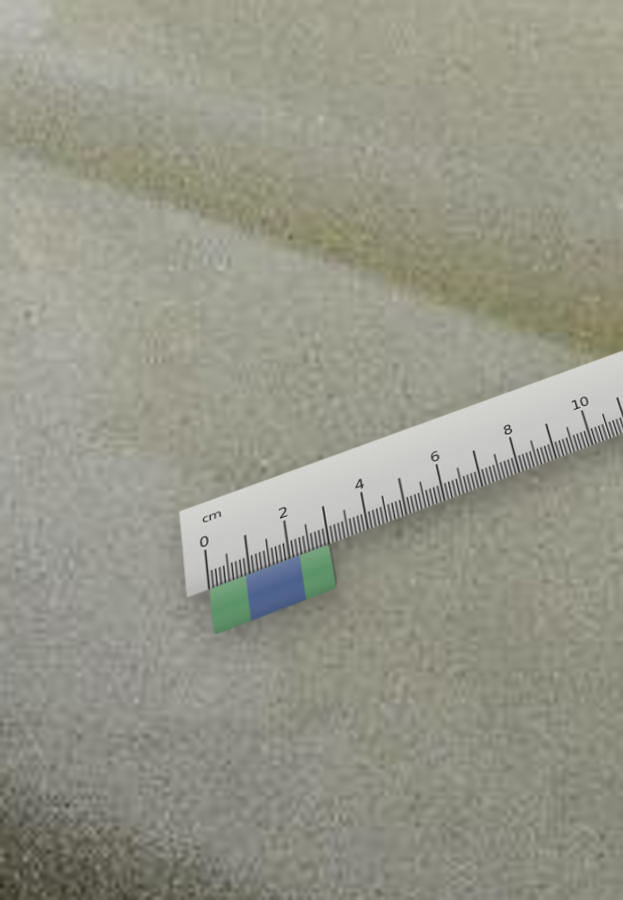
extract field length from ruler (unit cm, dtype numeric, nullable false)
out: 3 cm
